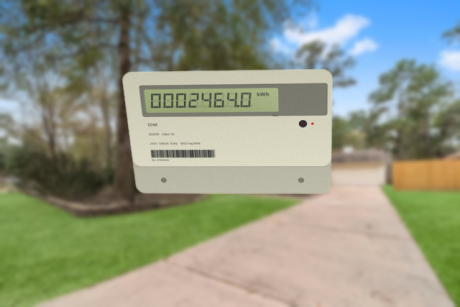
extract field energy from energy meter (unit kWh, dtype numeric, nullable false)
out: 2464.0 kWh
